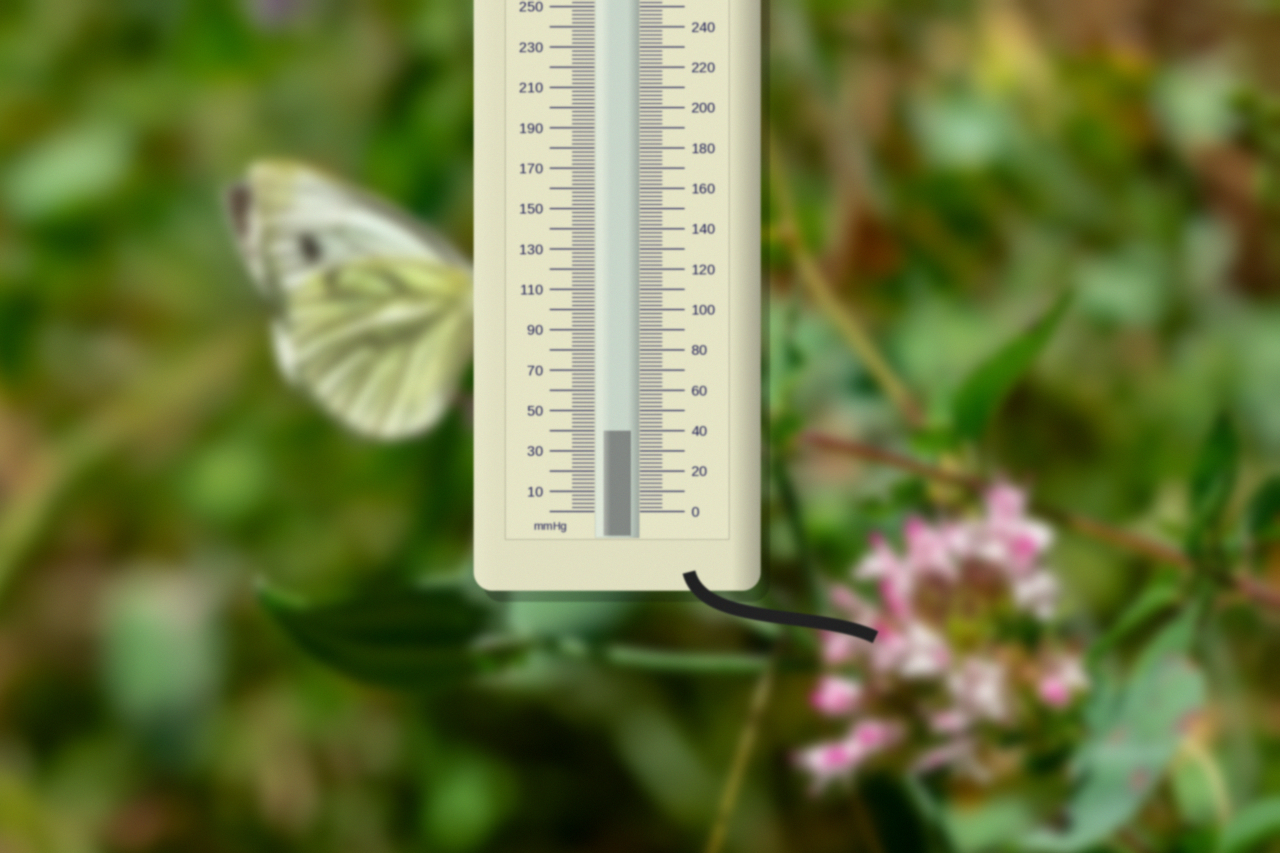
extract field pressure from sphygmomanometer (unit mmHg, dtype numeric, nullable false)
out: 40 mmHg
